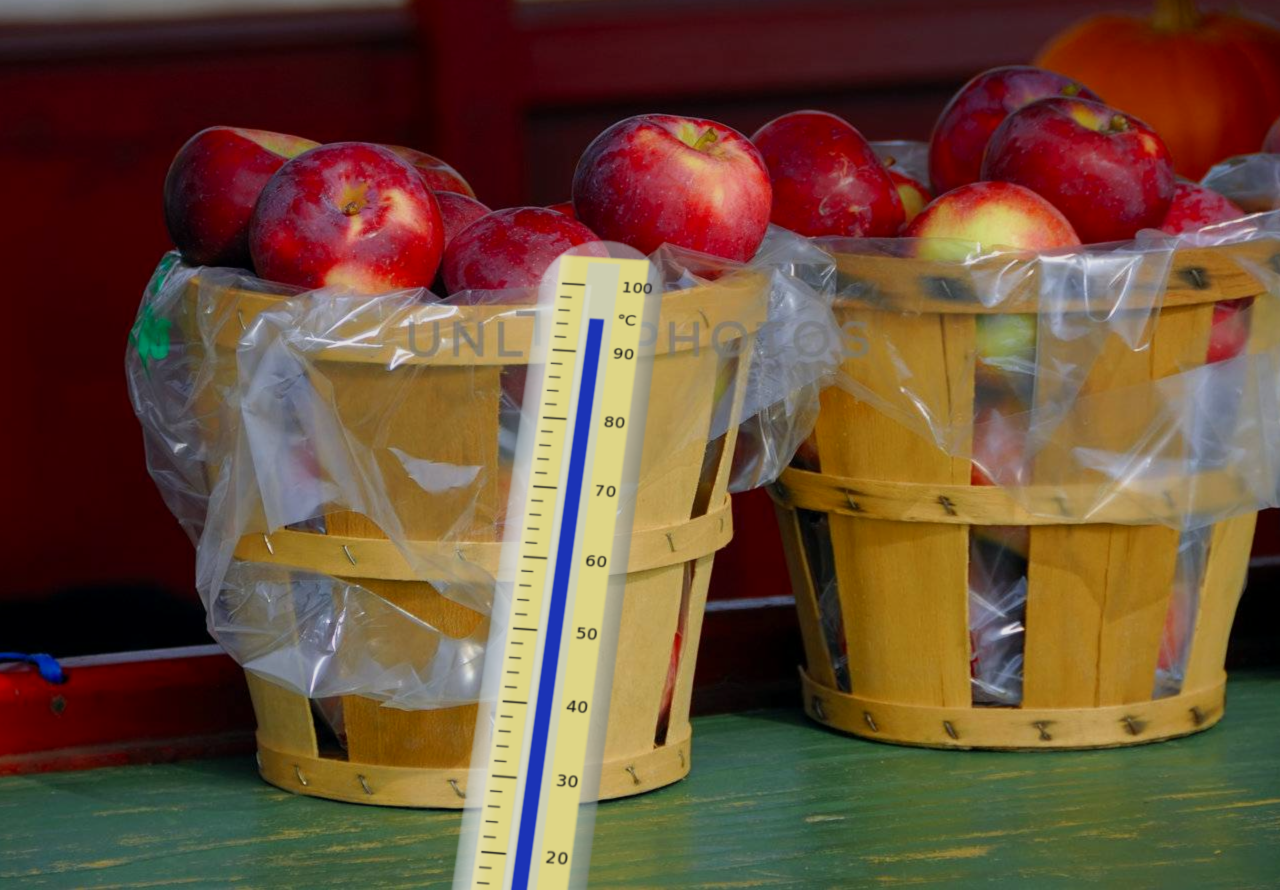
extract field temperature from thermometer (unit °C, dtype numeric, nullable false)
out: 95 °C
